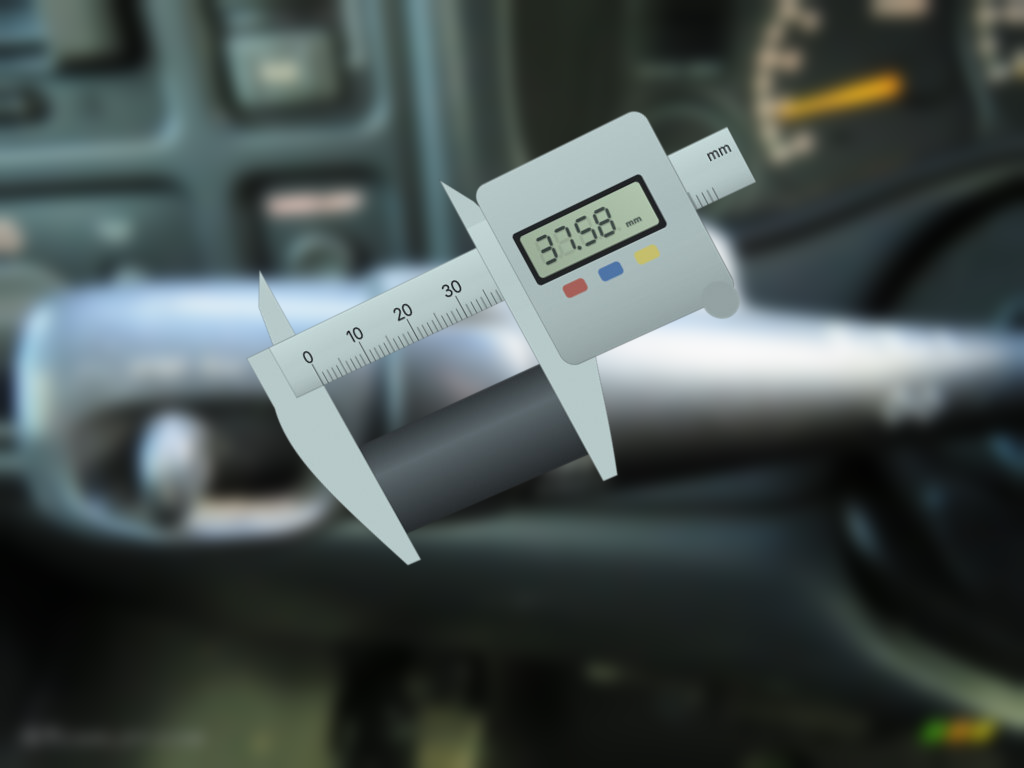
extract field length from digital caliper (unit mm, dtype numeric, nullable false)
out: 37.58 mm
